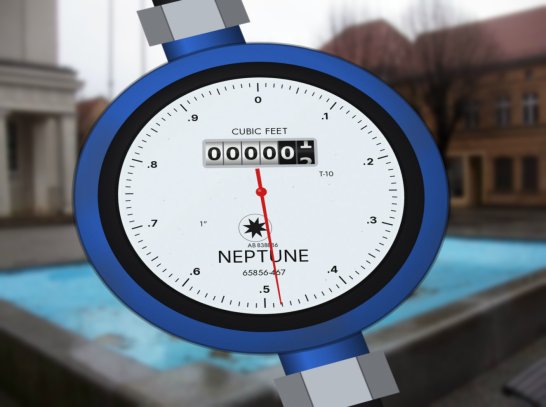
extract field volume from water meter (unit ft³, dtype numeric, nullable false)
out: 1.48 ft³
